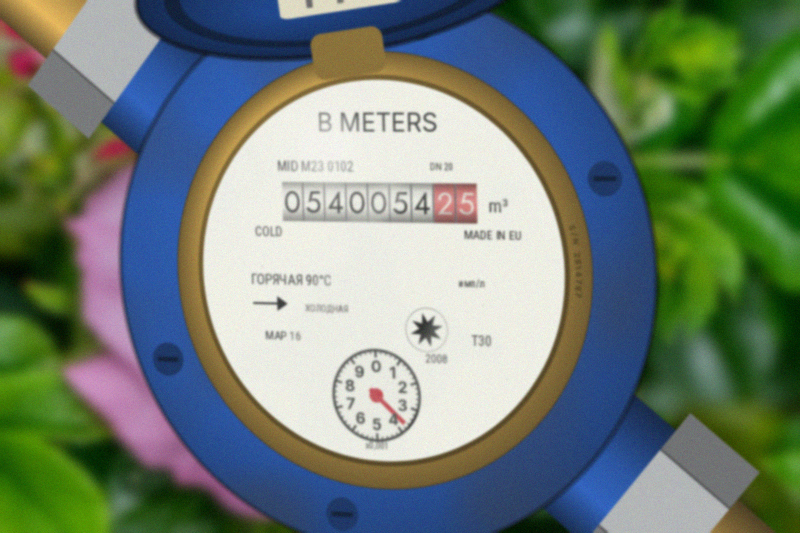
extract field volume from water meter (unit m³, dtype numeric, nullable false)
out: 540054.253 m³
